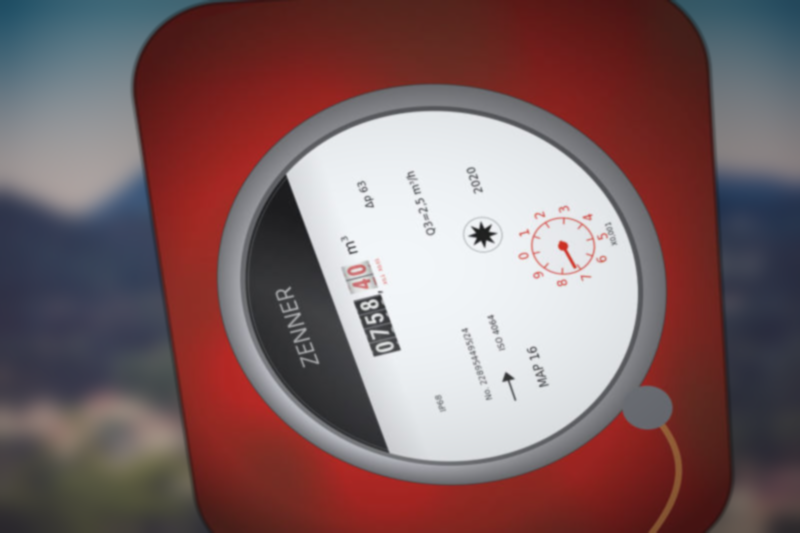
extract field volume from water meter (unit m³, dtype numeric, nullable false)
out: 758.407 m³
